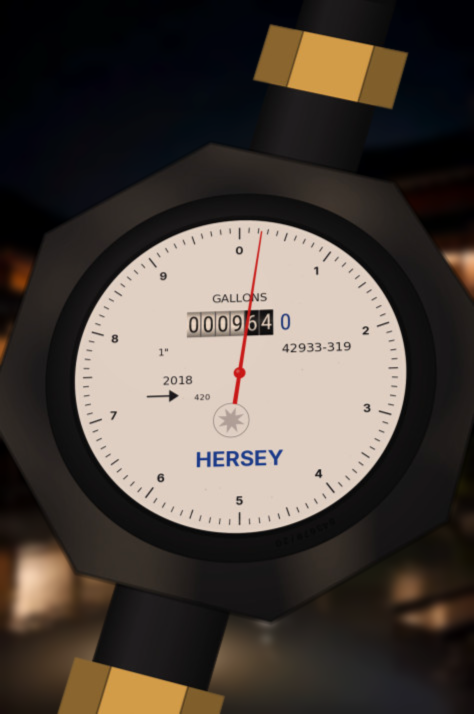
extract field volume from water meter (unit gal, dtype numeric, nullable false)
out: 9640.2 gal
